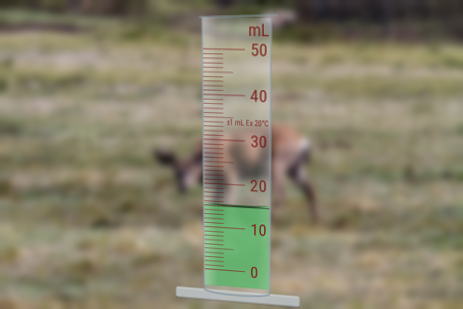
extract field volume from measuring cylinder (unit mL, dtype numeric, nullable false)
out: 15 mL
